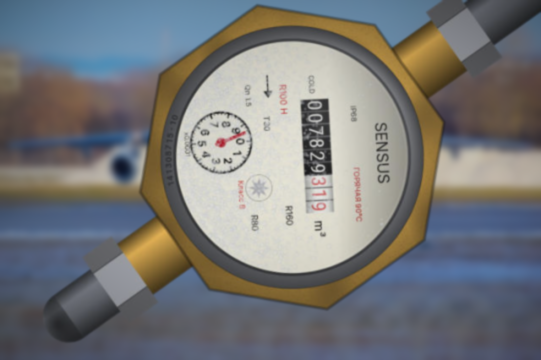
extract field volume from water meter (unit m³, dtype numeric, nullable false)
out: 7829.3189 m³
